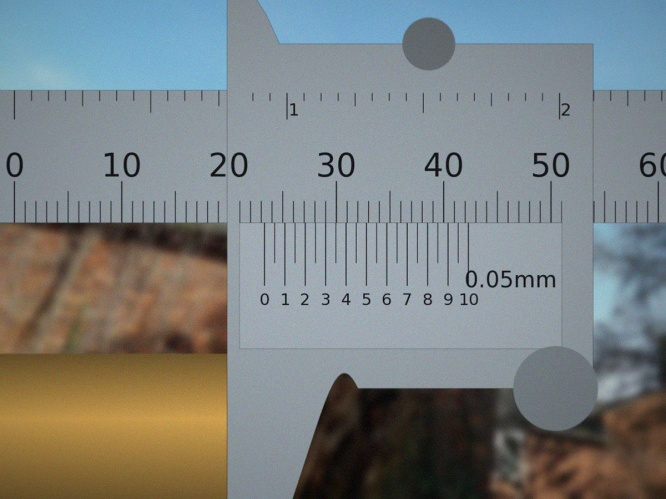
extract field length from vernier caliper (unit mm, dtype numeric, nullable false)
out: 23.3 mm
